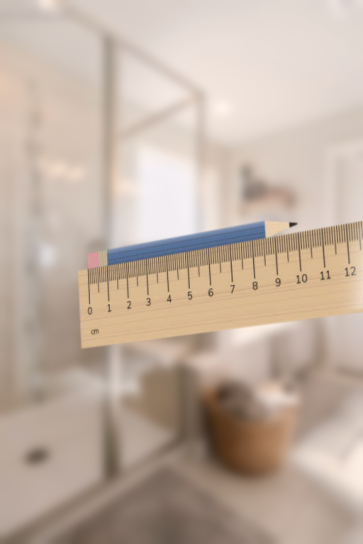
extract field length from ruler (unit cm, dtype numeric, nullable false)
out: 10 cm
